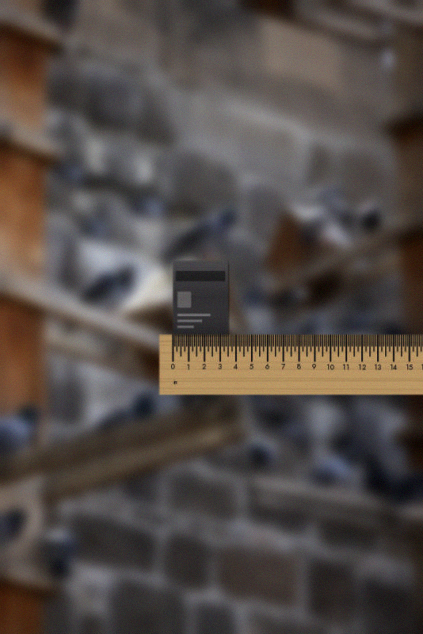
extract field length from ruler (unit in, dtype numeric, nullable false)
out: 3.5 in
